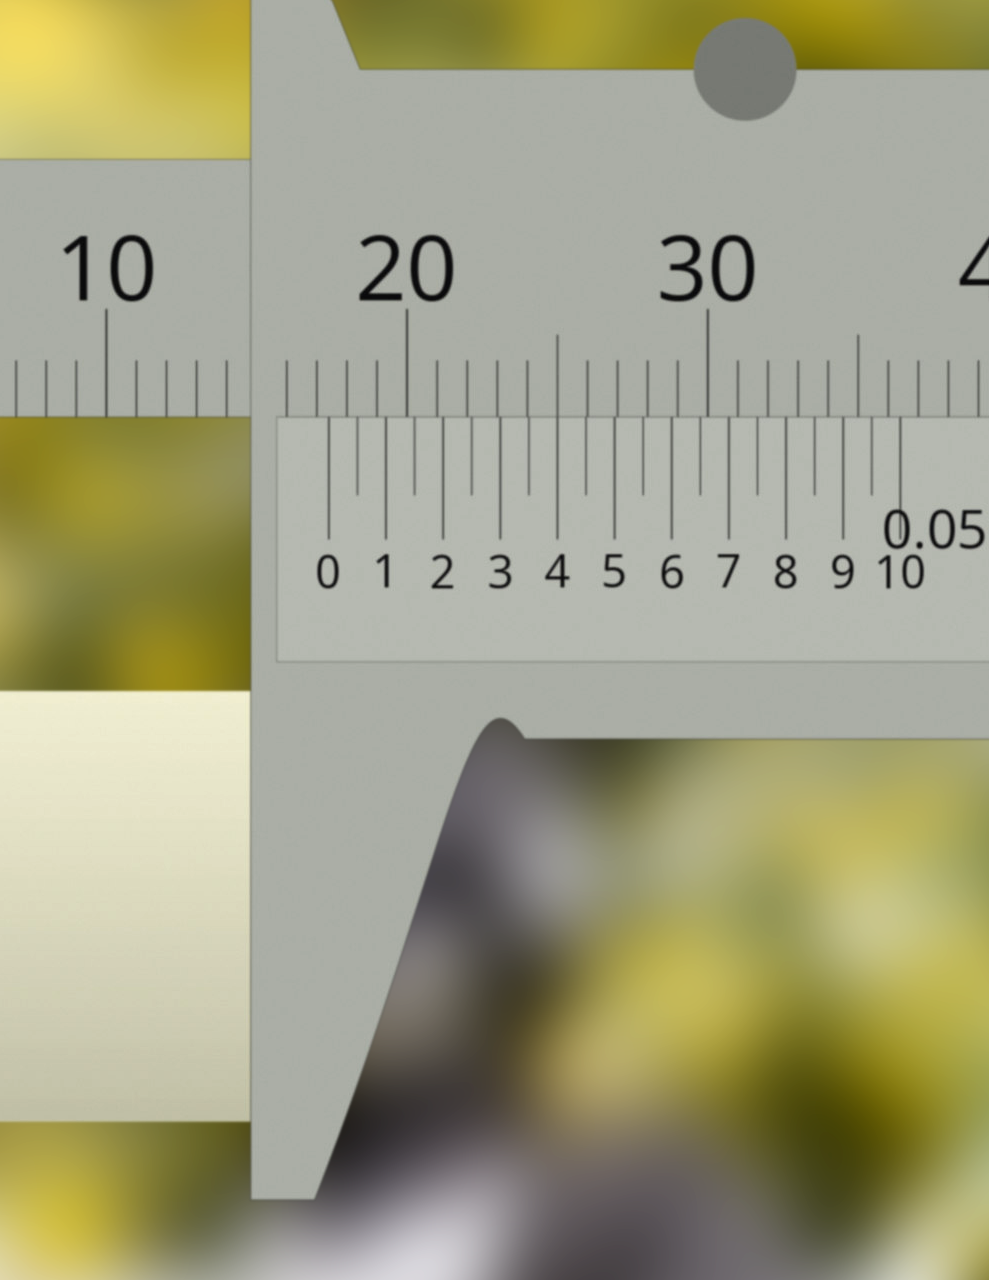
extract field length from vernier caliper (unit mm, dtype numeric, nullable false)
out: 17.4 mm
